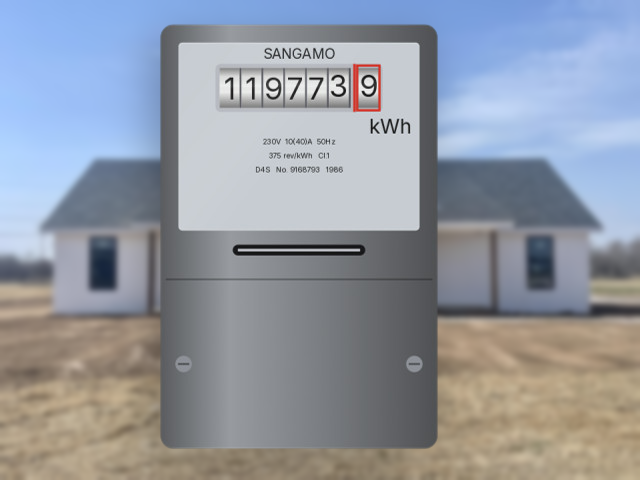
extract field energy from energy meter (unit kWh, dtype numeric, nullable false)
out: 119773.9 kWh
